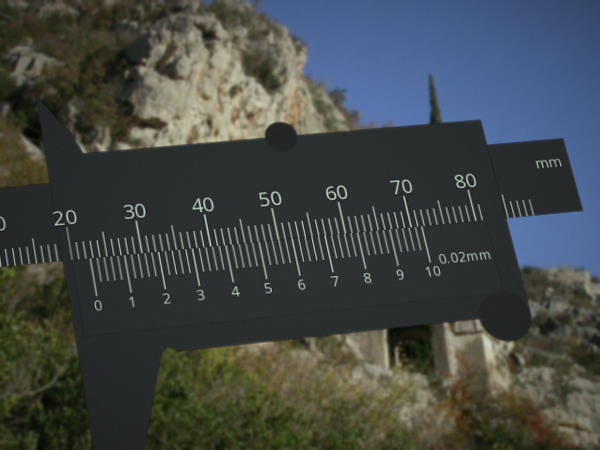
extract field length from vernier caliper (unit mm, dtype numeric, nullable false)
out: 22.6 mm
